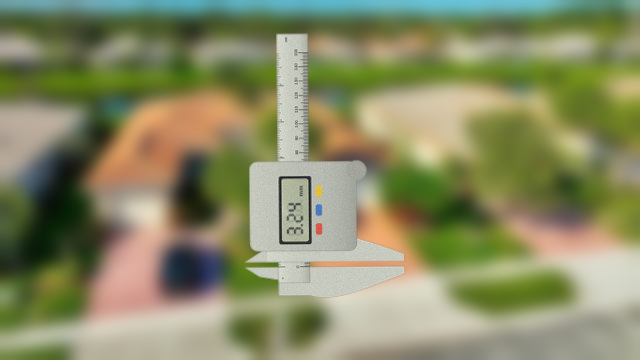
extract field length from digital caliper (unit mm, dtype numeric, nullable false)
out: 3.24 mm
